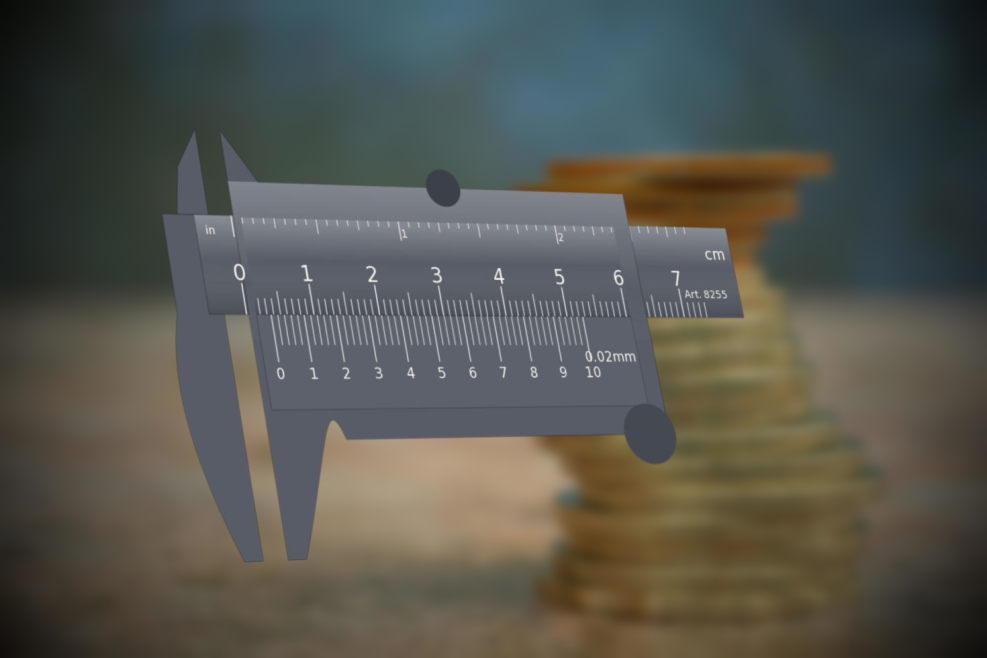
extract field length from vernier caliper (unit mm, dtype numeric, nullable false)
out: 3.6 mm
